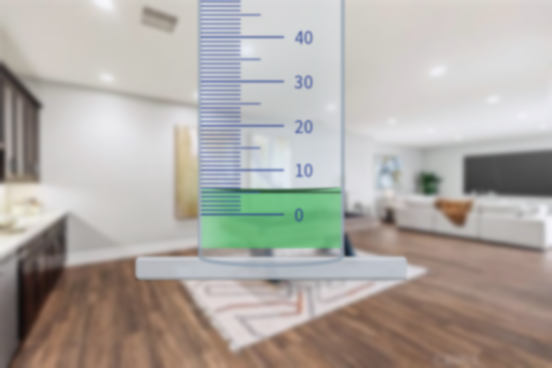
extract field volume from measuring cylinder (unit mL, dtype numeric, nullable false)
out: 5 mL
